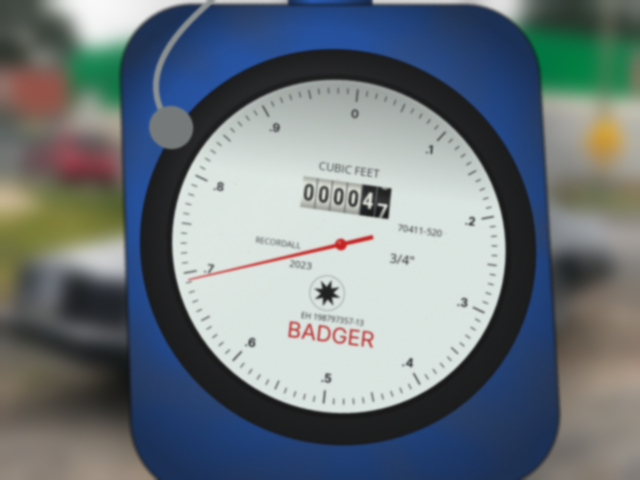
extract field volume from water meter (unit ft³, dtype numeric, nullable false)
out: 46.69 ft³
